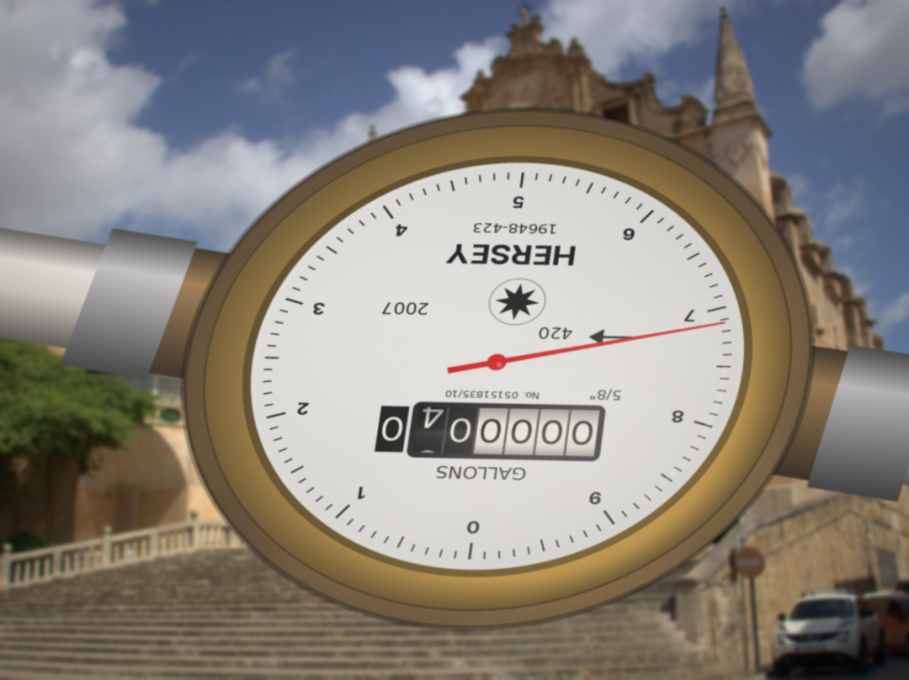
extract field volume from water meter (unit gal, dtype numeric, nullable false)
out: 37.1 gal
